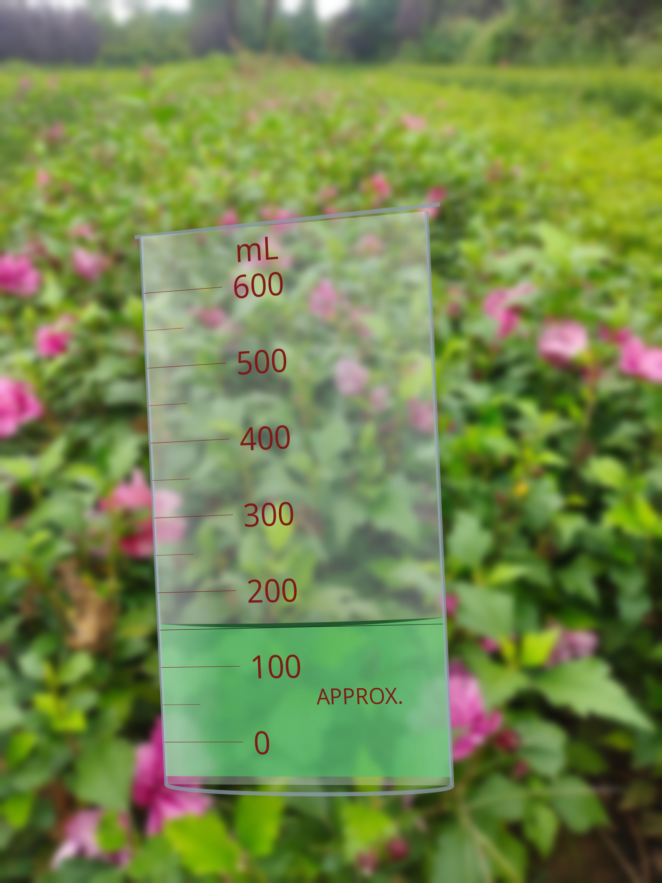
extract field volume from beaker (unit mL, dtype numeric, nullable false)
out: 150 mL
